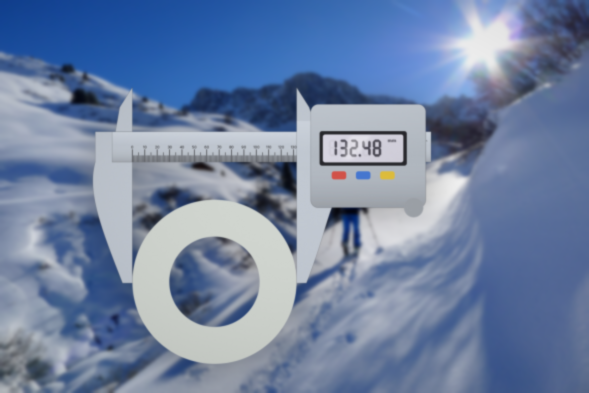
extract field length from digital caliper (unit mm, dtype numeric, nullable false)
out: 132.48 mm
